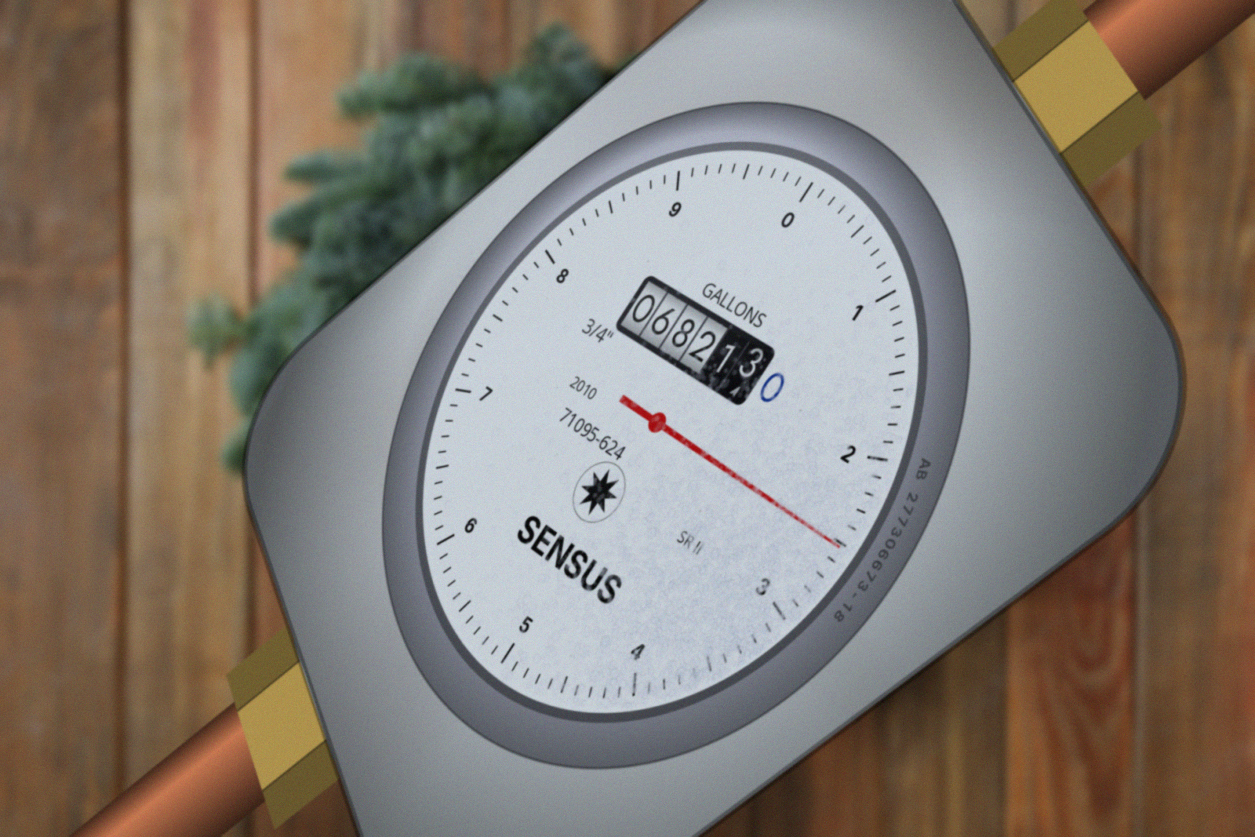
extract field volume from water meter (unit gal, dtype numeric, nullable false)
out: 682132.5 gal
